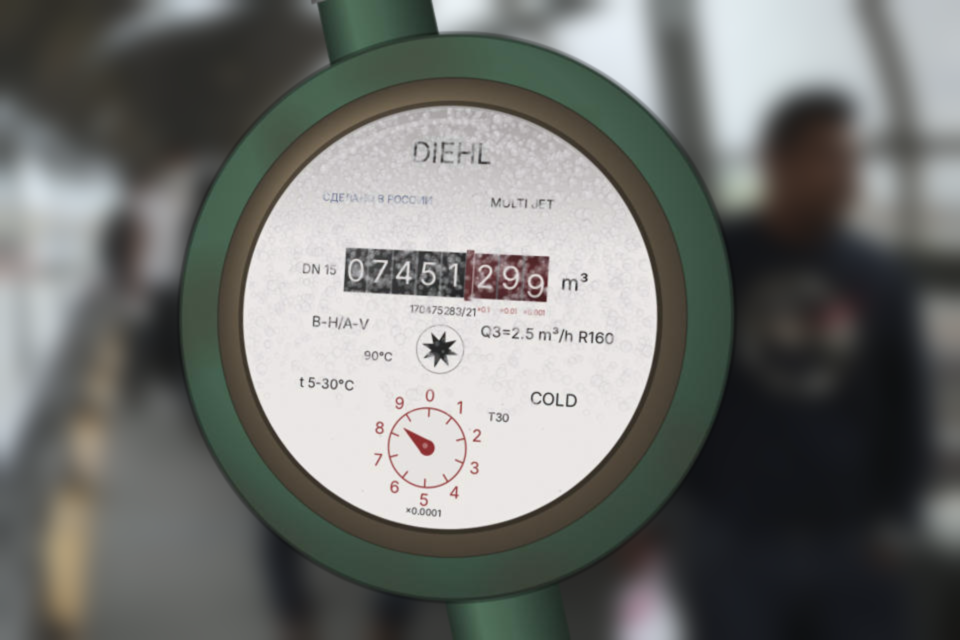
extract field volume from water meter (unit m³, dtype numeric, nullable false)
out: 7451.2988 m³
